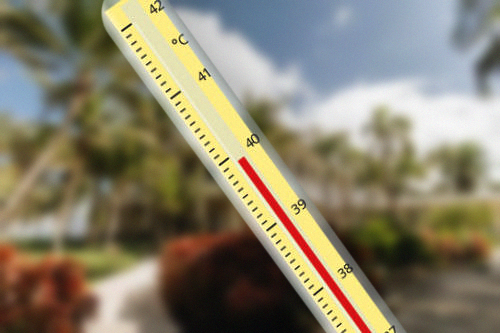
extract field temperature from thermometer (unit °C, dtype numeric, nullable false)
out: 39.9 °C
